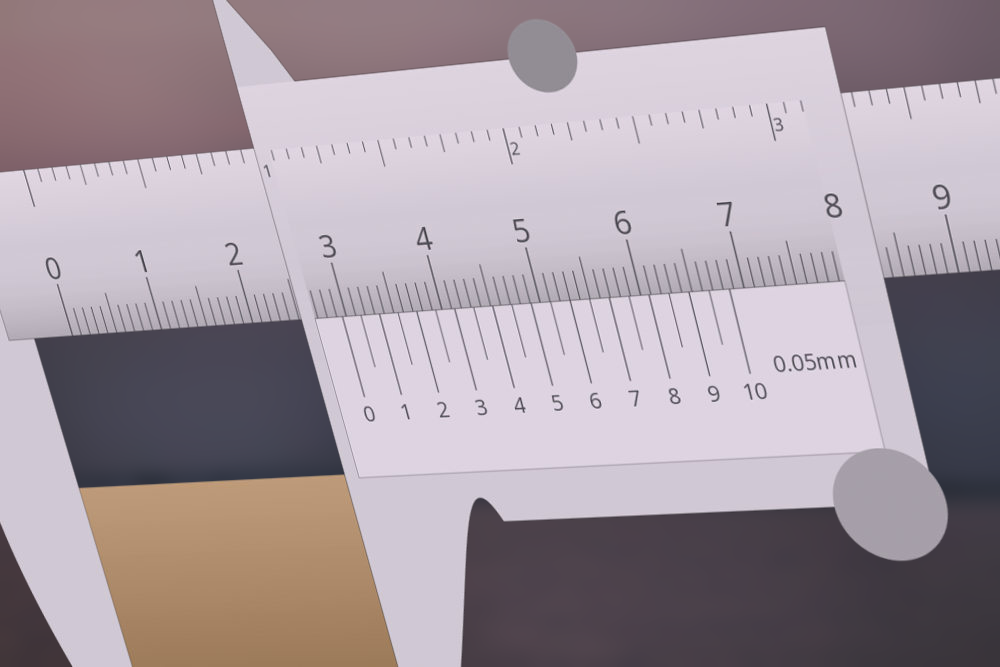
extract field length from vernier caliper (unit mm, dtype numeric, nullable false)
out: 29.6 mm
